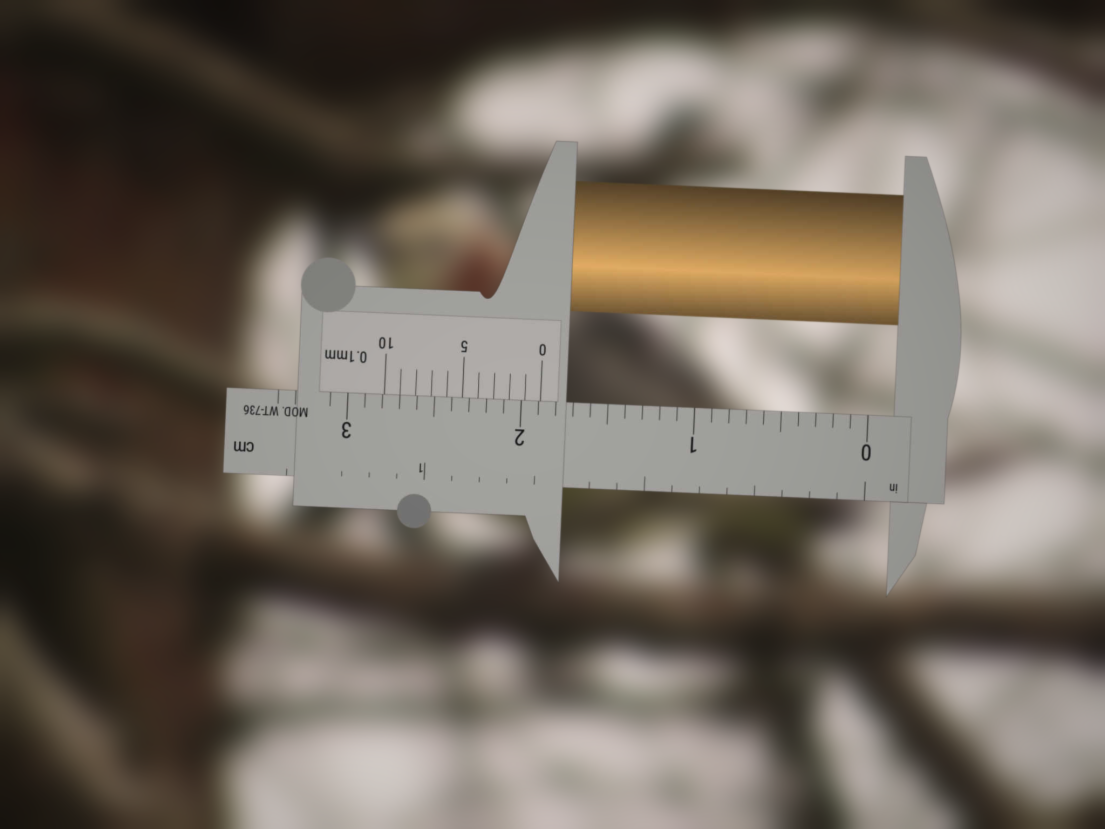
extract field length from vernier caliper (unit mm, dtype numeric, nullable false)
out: 18.9 mm
